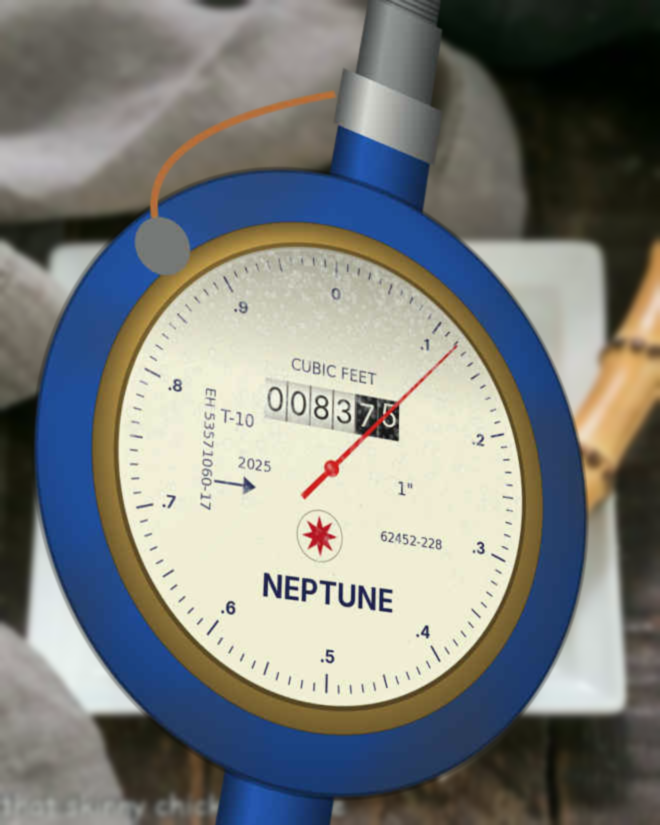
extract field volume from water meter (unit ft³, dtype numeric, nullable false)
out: 8375.12 ft³
